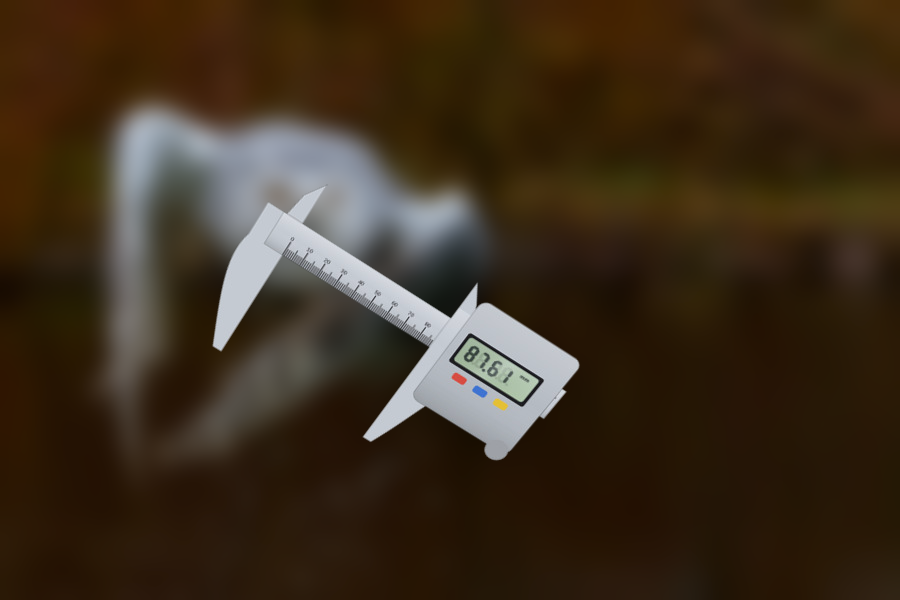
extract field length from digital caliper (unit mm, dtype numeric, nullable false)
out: 87.61 mm
